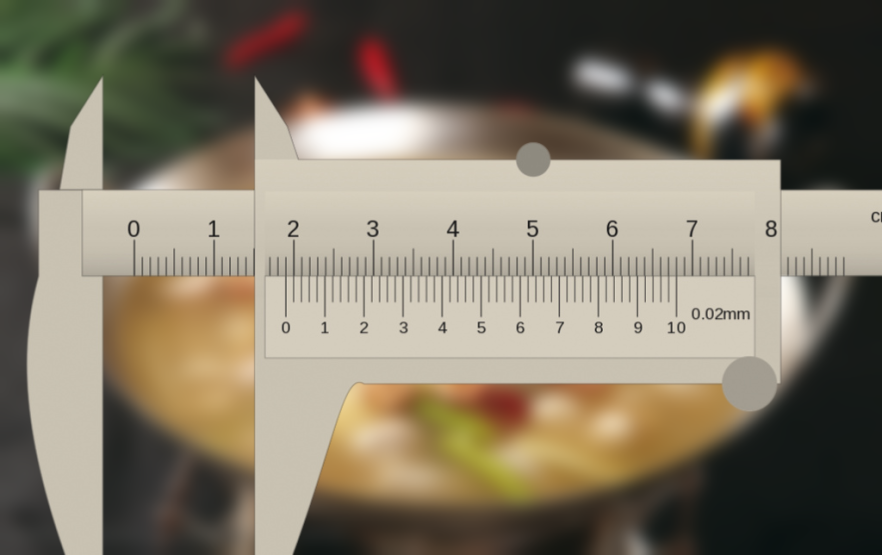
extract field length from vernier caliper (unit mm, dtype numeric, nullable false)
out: 19.0 mm
